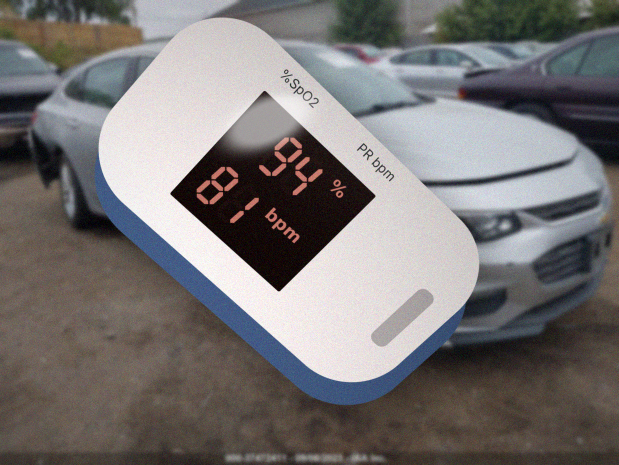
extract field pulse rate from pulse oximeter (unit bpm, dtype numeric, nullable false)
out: 81 bpm
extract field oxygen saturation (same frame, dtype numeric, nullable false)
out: 94 %
